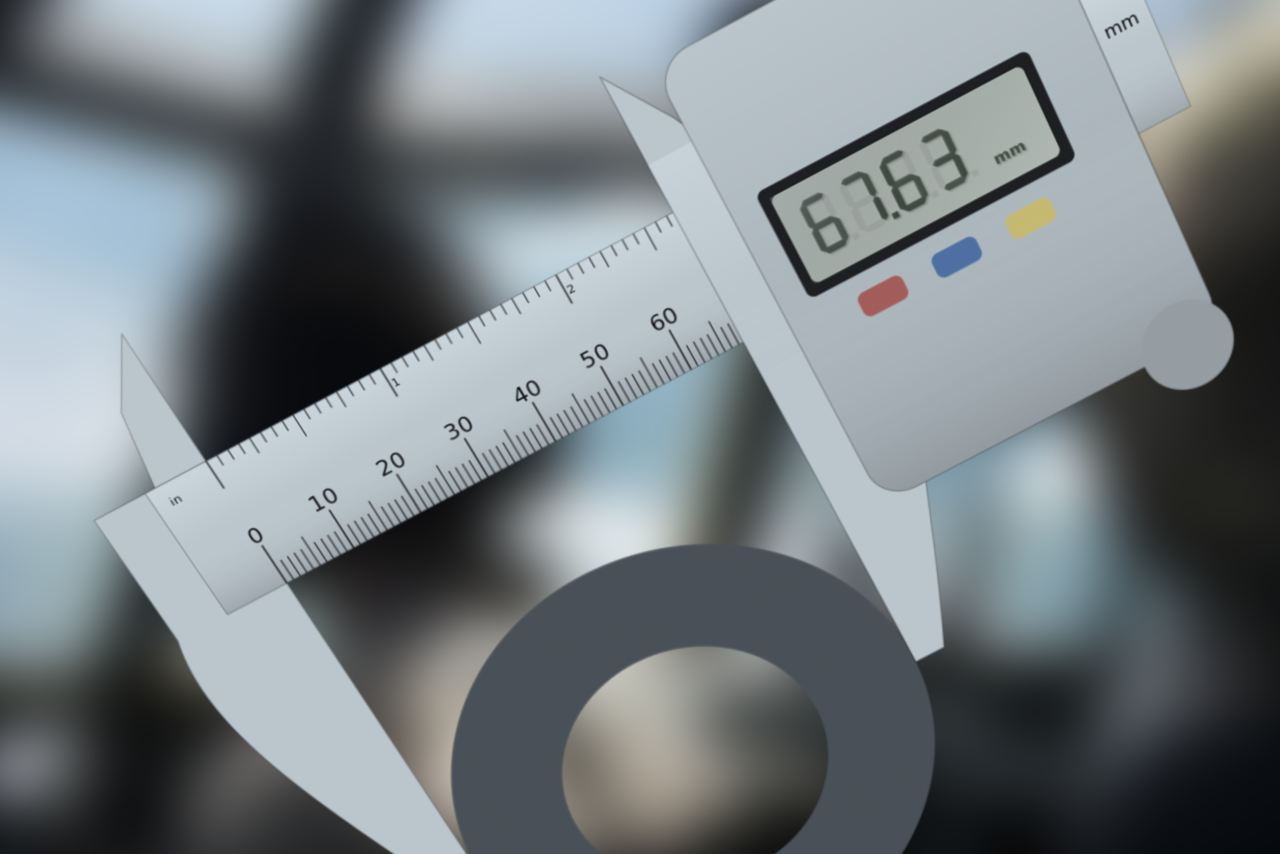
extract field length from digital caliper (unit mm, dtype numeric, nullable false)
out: 67.63 mm
